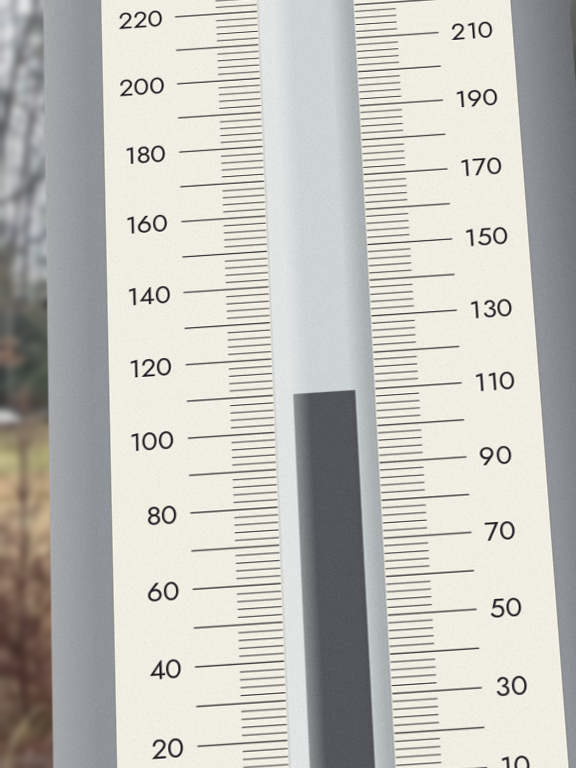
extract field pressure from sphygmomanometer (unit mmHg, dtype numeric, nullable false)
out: 110 mmHg
